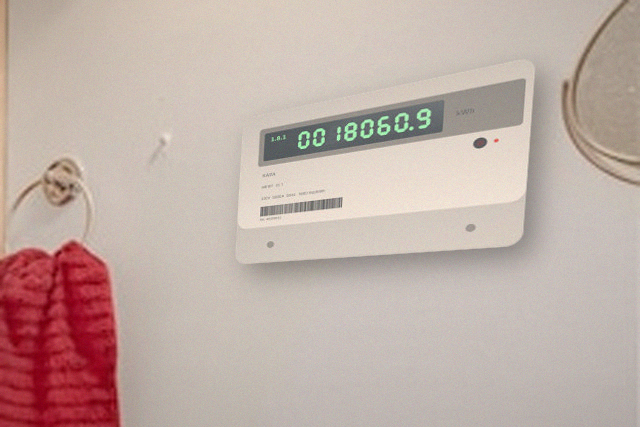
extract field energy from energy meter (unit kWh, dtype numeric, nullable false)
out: 18060.9 kWh
